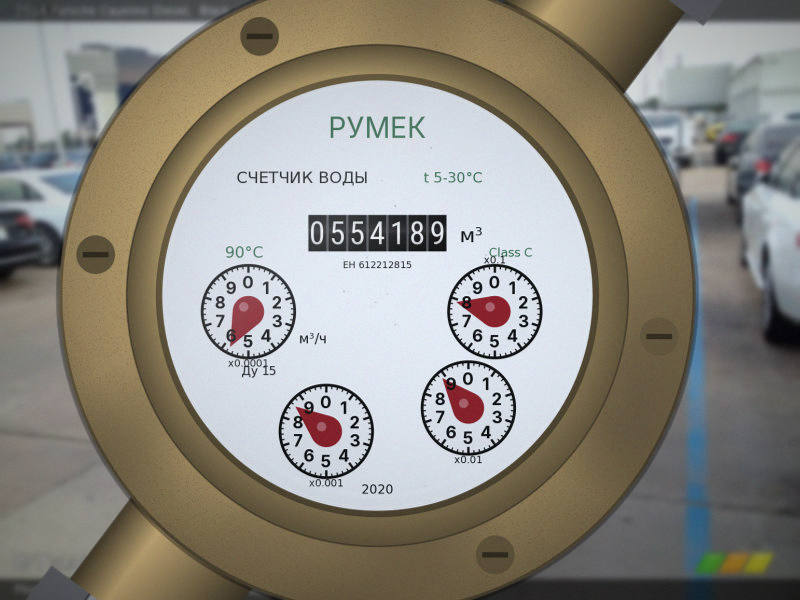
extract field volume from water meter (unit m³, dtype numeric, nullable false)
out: 554189.7885 m³
